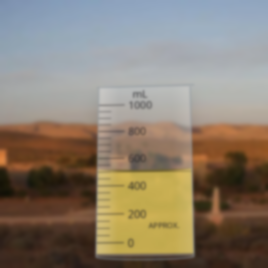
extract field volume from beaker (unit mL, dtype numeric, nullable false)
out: 500 mL
